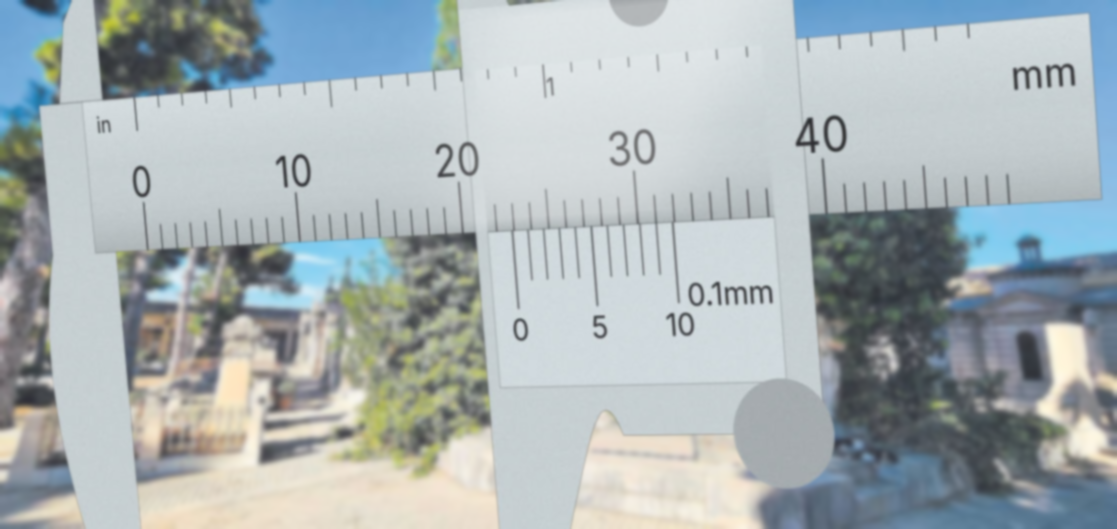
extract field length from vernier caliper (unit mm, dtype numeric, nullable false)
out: 22.9 mm
